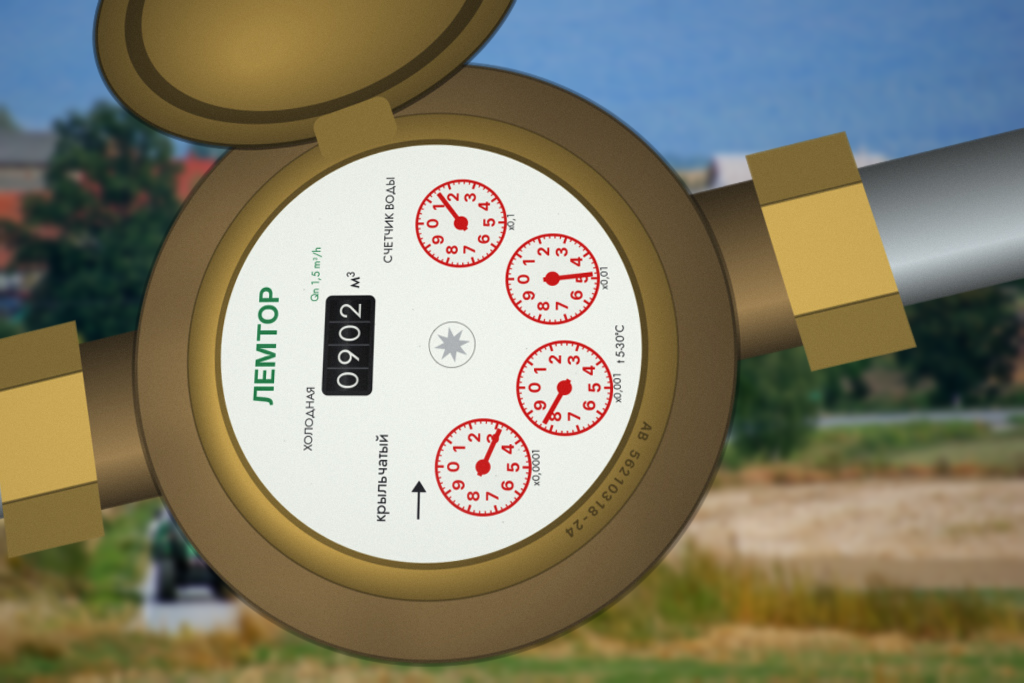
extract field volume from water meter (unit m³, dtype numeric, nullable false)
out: 902.1483 m³
